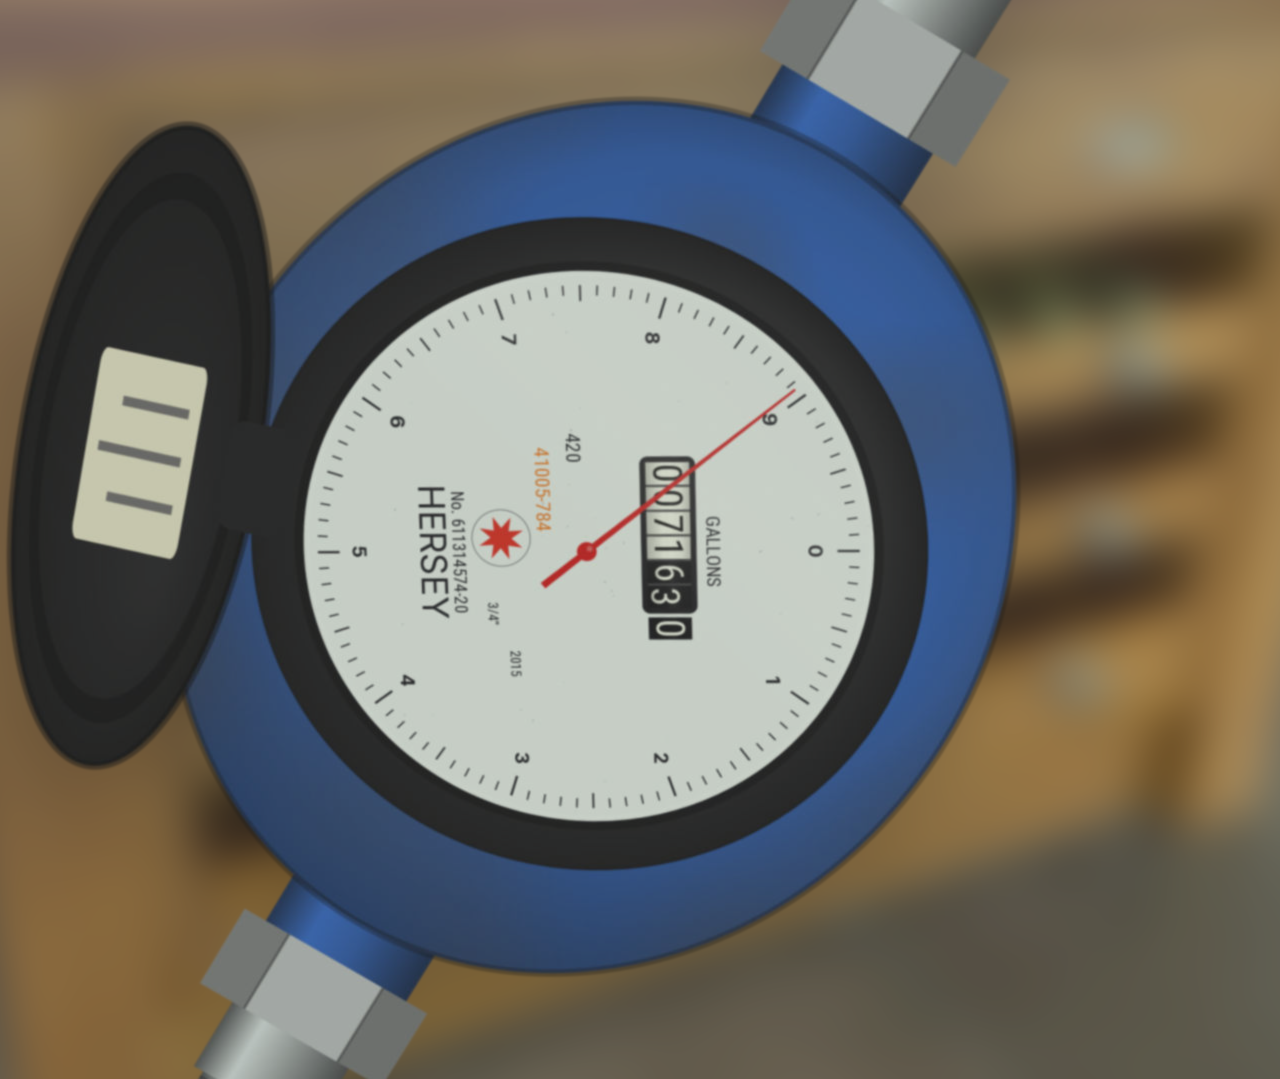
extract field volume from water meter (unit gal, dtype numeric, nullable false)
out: 71628.9 gal
